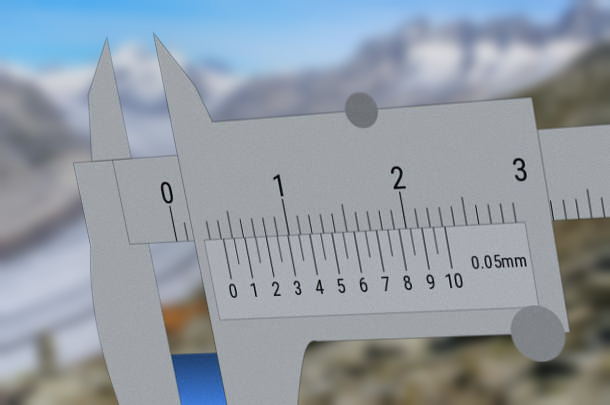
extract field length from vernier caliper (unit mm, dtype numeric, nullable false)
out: 4.2 mm
